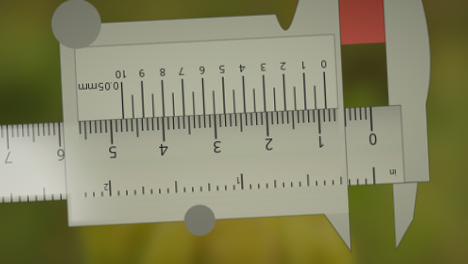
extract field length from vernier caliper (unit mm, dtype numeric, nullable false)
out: 8.6 mm
